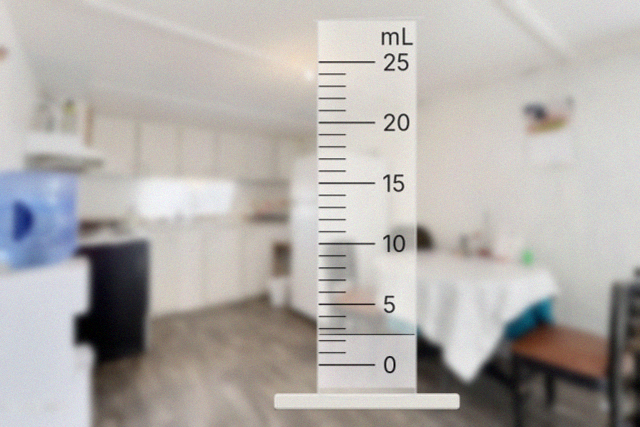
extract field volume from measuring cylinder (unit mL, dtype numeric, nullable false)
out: 2.5 mL
